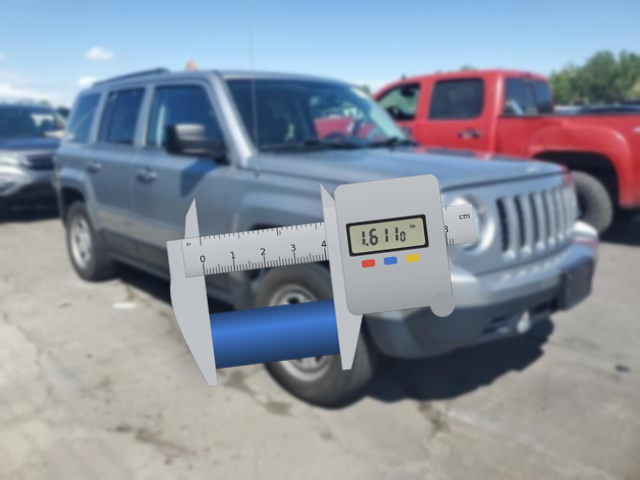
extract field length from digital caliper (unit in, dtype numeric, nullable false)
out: 1.6110 in
